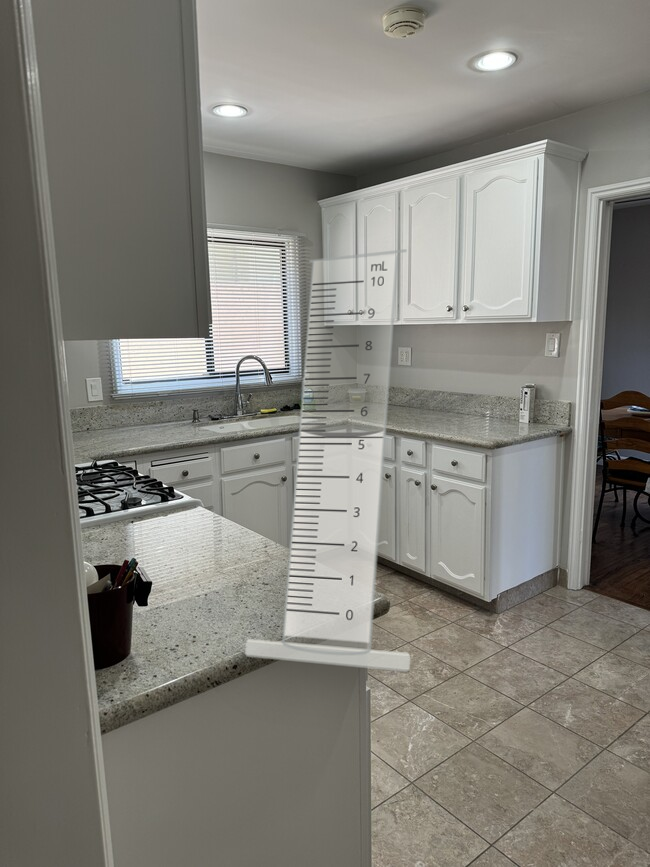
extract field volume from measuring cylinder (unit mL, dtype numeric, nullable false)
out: 5.2 mL
